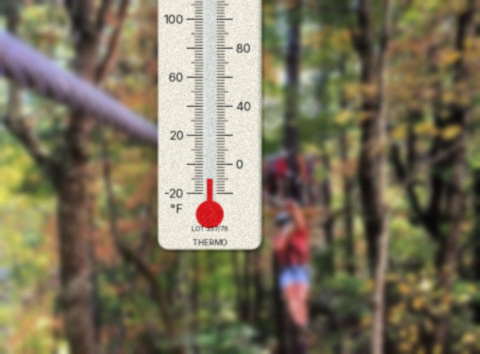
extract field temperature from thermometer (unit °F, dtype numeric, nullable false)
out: -10 °F
